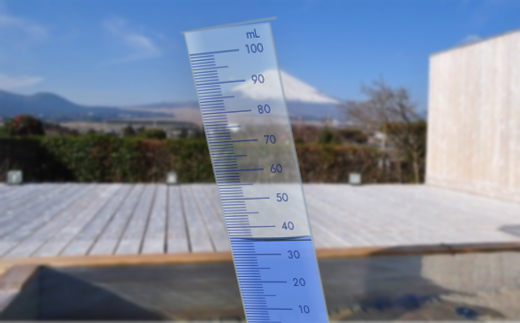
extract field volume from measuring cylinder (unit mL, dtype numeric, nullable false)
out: 35 mL
